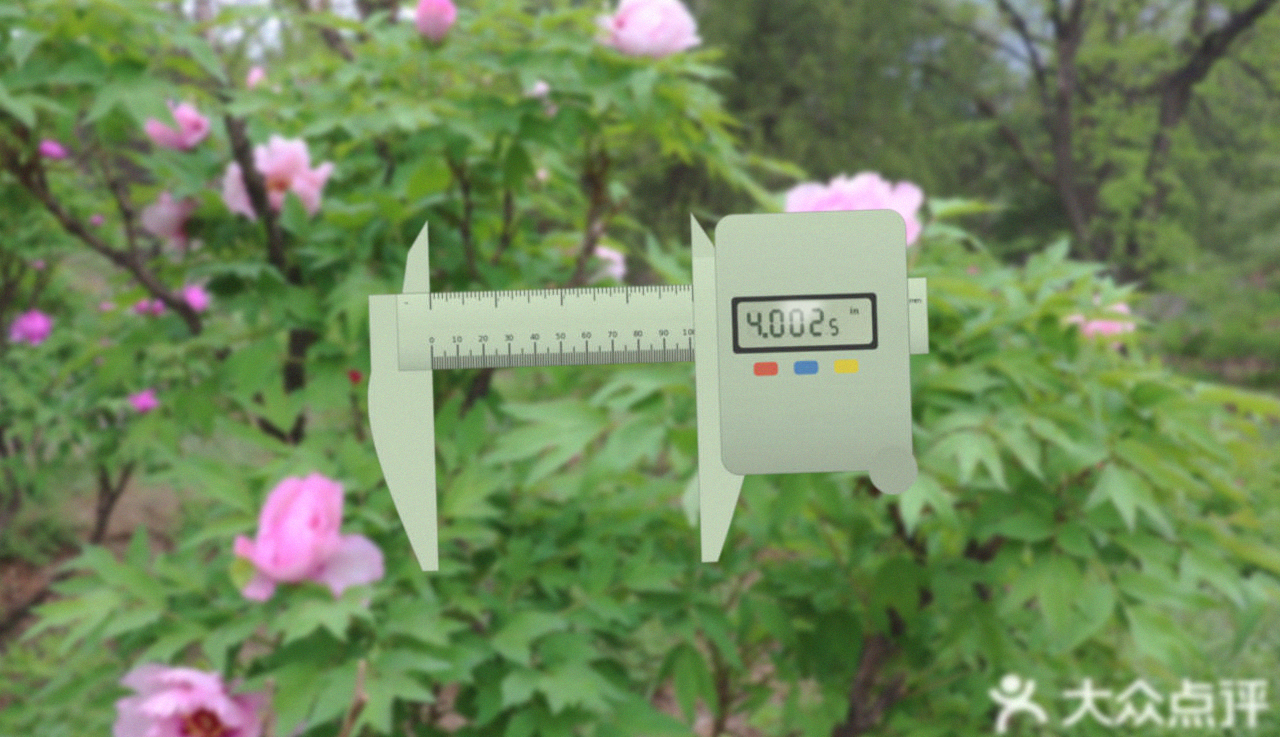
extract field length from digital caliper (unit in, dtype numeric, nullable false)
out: 4.0025 in
